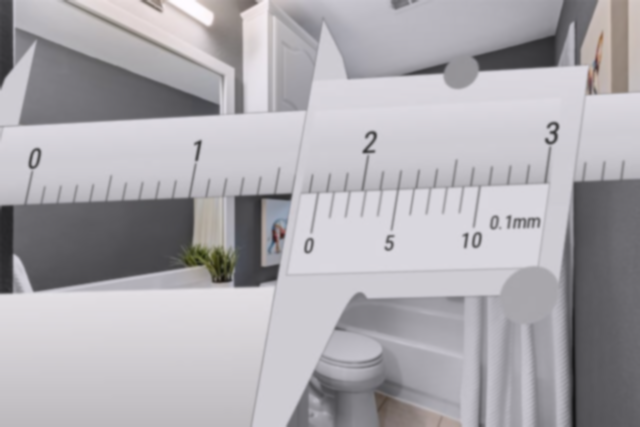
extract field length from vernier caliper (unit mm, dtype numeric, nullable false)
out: 17.5 mm
